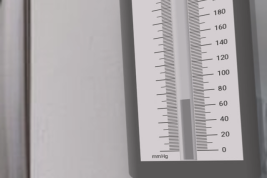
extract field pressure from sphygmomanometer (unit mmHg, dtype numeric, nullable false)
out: 70 mmHg
